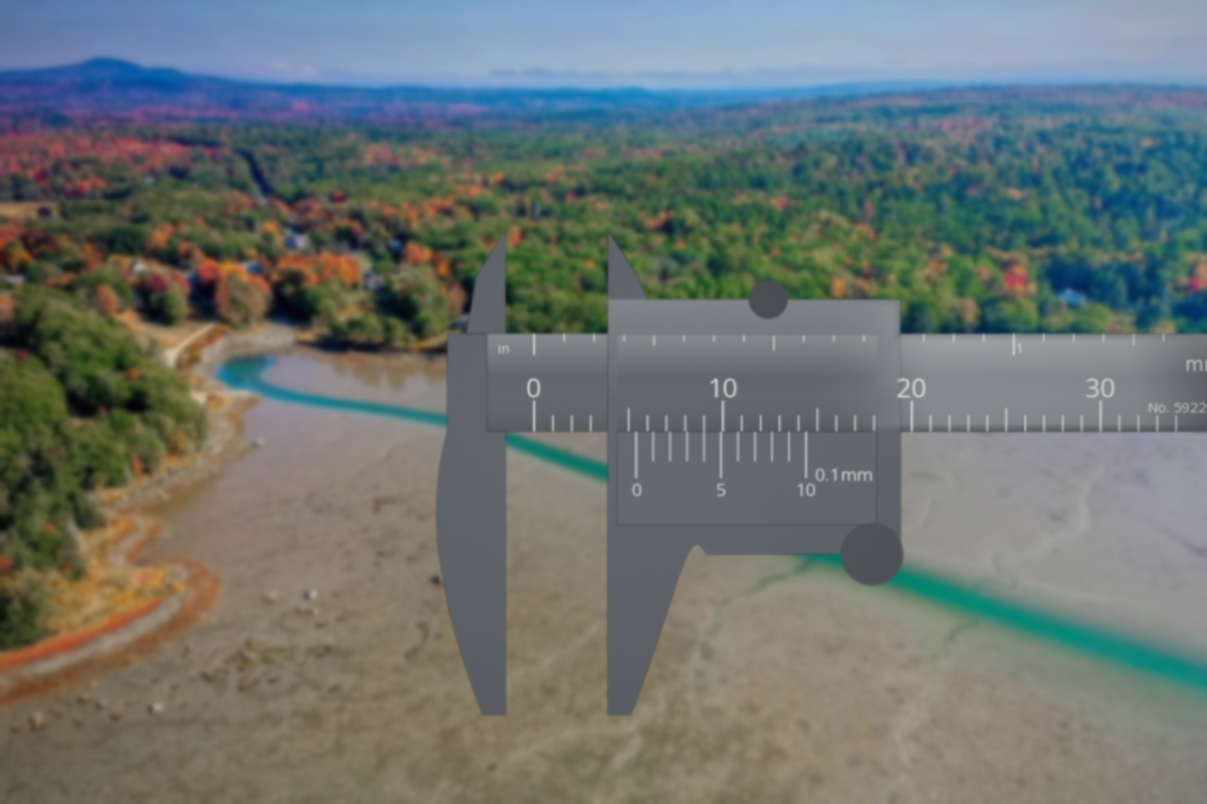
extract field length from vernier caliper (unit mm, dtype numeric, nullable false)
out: 5.4 mm
